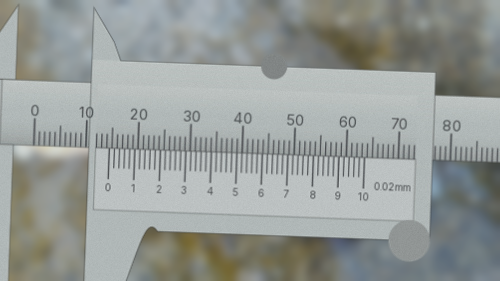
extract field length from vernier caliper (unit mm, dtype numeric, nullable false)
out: 14.5 mm
